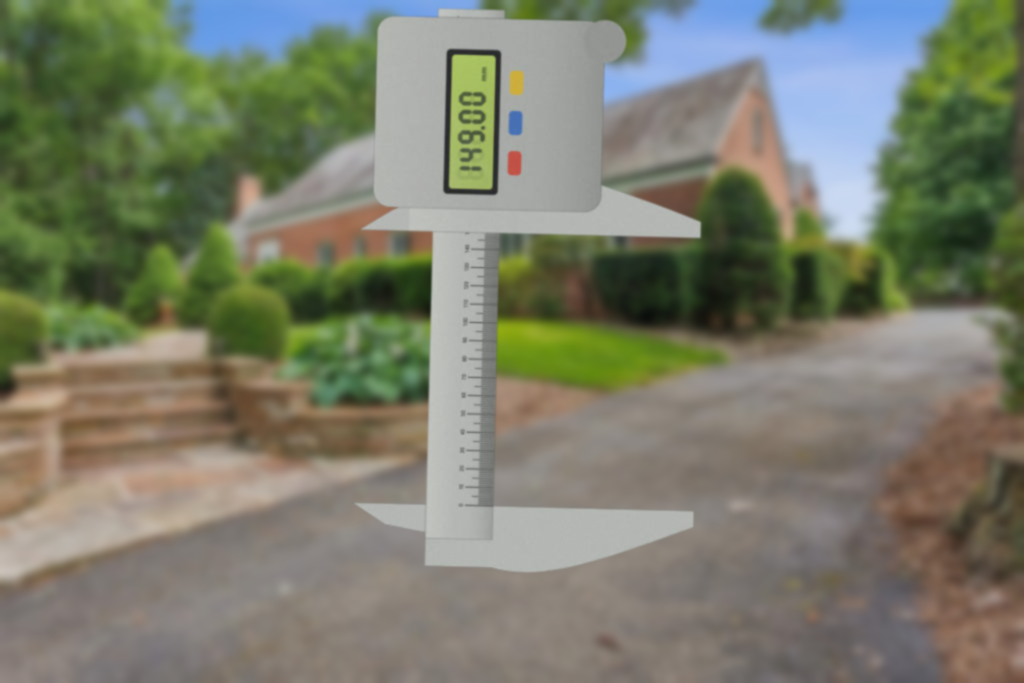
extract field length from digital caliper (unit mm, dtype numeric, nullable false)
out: 149.00 mm
